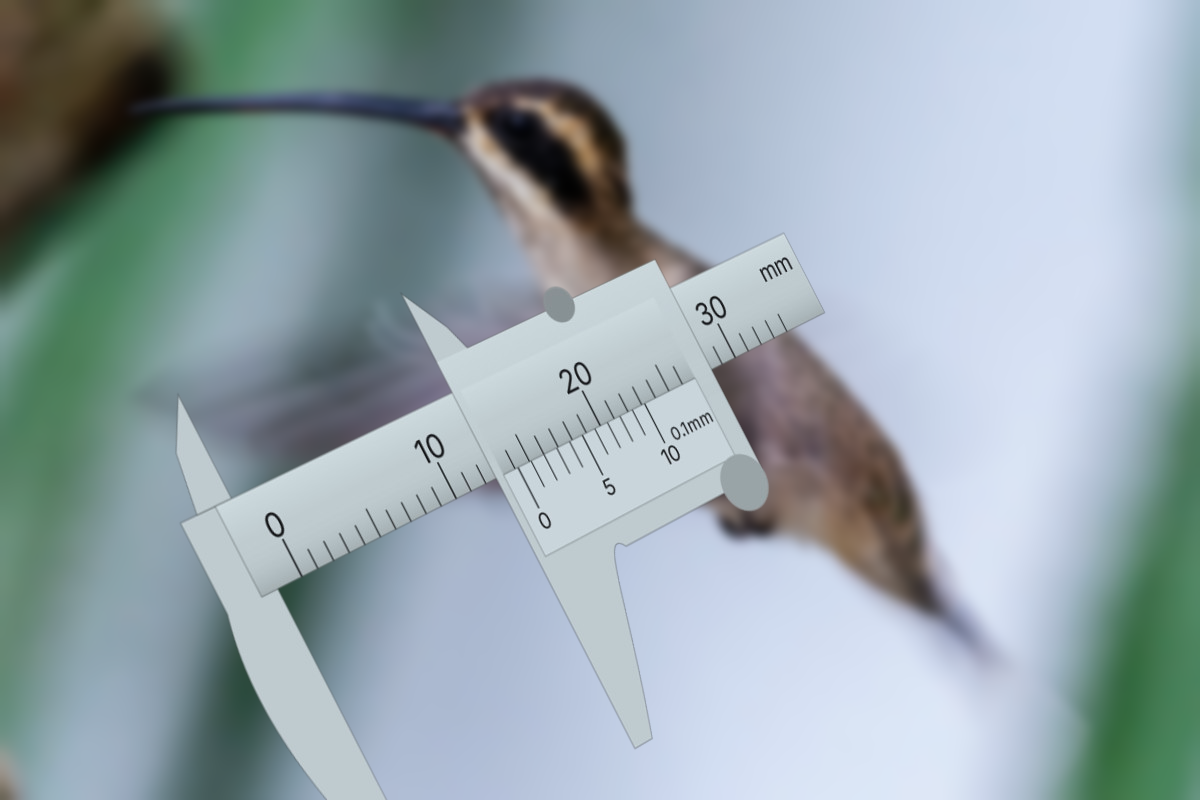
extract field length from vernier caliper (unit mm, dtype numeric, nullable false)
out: 14.2 mm
